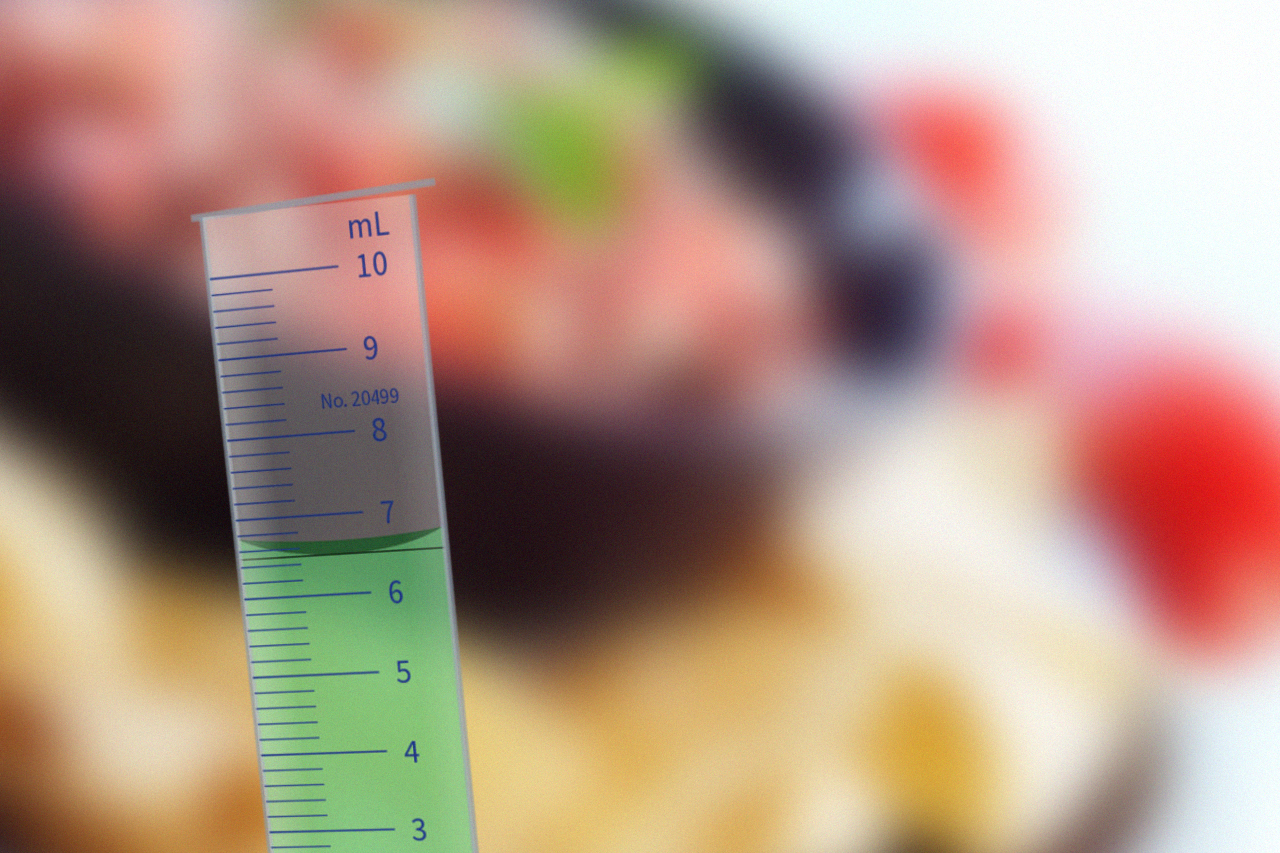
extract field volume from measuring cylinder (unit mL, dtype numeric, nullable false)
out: 6.5 mL
